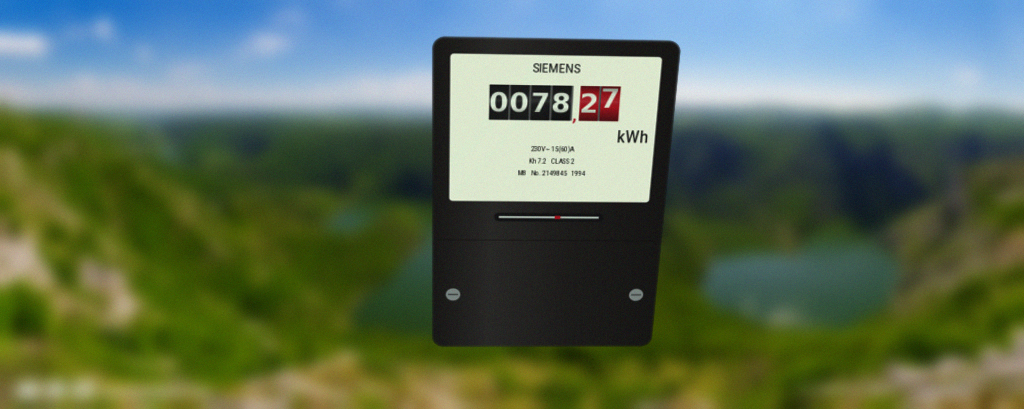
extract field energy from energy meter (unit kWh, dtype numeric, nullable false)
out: 78.27 kWh
